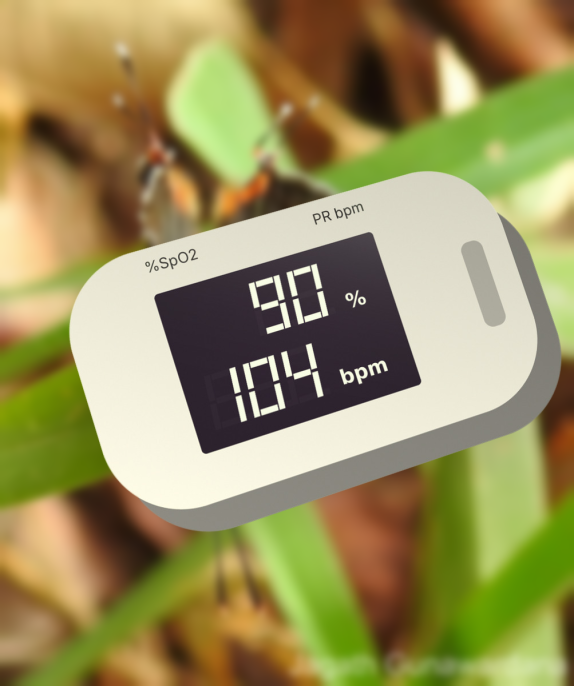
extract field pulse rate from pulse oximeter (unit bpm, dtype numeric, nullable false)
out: 104 bpm
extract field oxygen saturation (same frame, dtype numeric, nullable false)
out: 90 %
